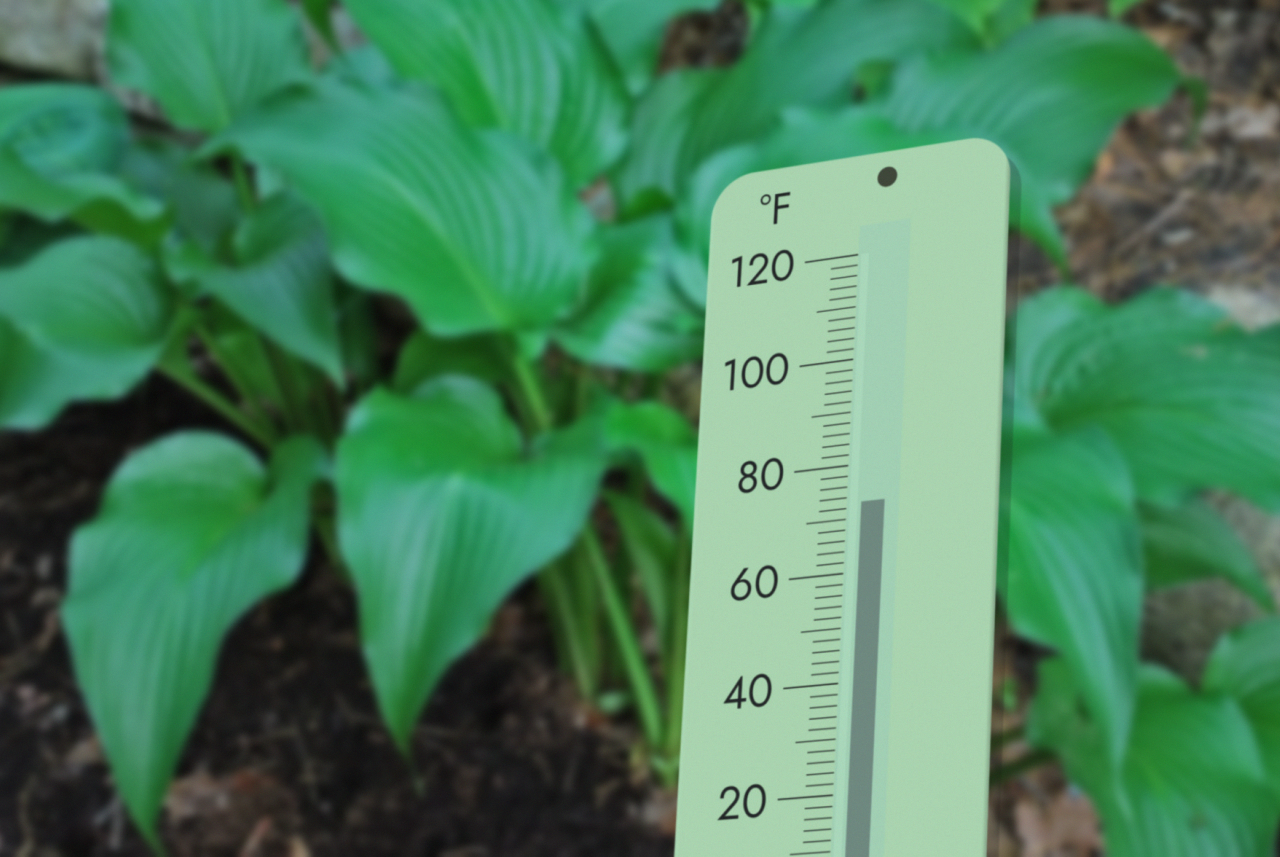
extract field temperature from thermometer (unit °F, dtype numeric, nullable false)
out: 73 °F
